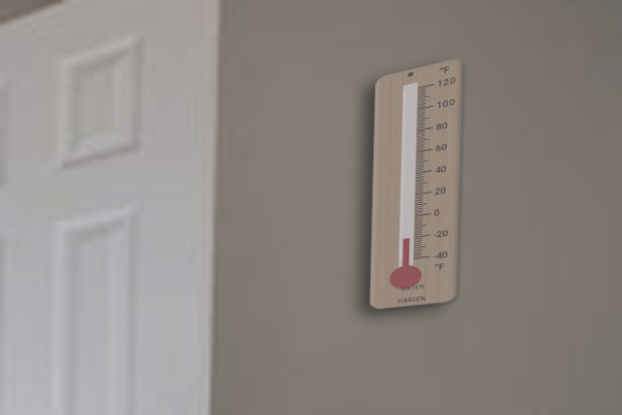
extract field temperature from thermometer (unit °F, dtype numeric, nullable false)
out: -20 °F
